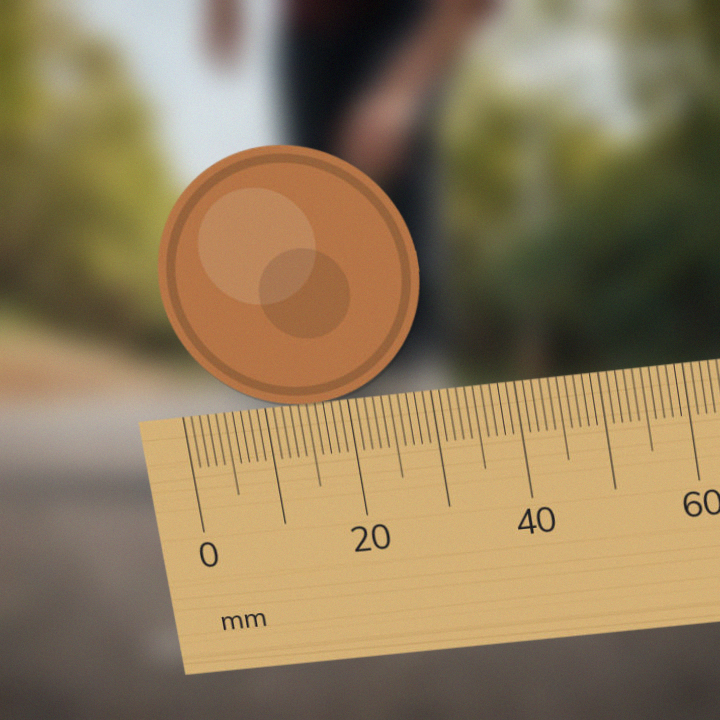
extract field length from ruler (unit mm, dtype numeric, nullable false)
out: 31 mm
